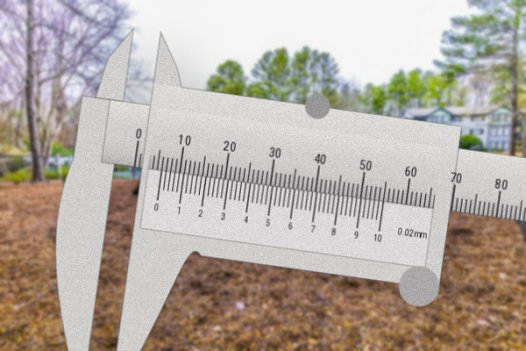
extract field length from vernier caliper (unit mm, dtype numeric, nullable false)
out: 6.0 mm
